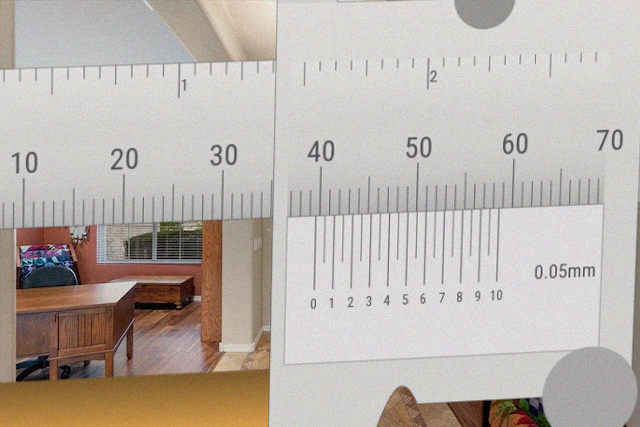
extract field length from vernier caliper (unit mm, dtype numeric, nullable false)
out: 39.6 mm
